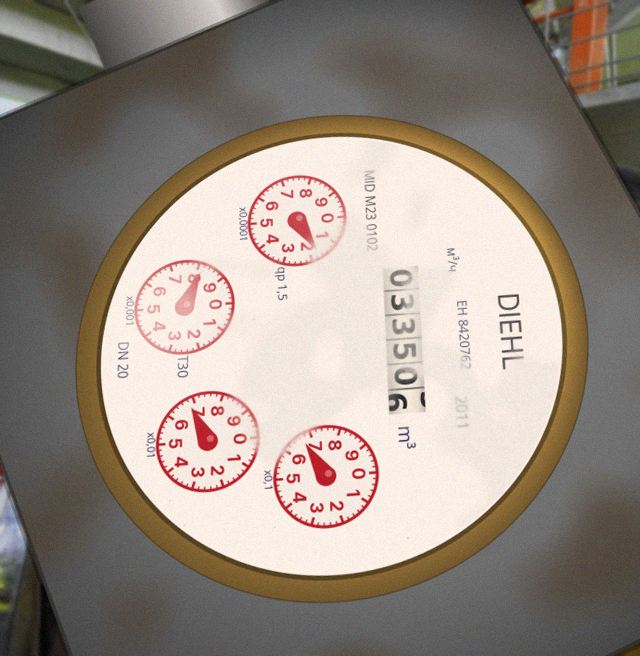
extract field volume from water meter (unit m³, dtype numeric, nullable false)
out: 33505.6681 m³
